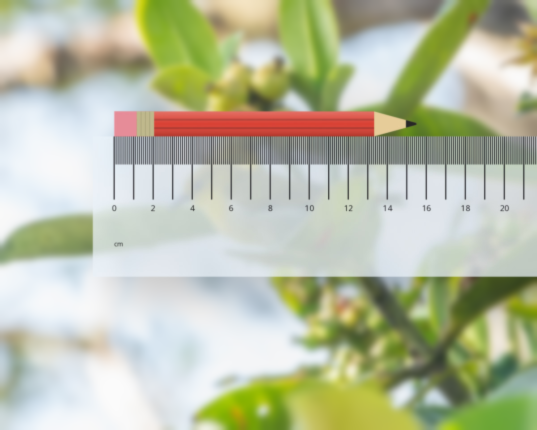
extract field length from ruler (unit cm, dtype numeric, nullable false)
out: 15.5 cm
